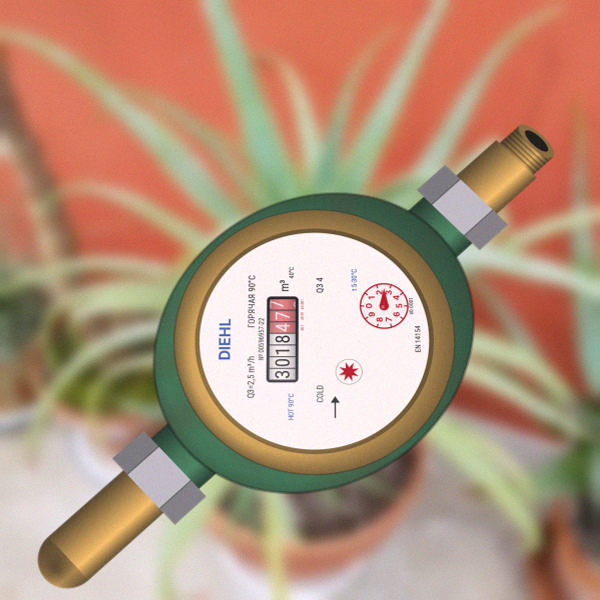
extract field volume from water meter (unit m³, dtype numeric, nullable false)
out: 3018.4772 m³
